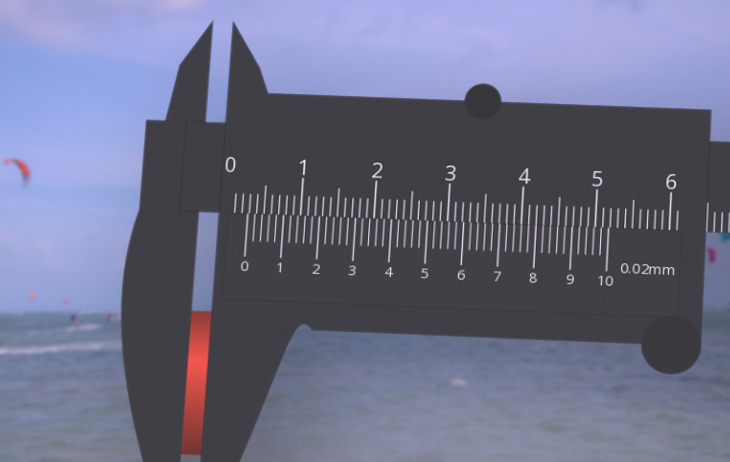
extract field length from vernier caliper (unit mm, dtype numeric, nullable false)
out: 2.8 mm
